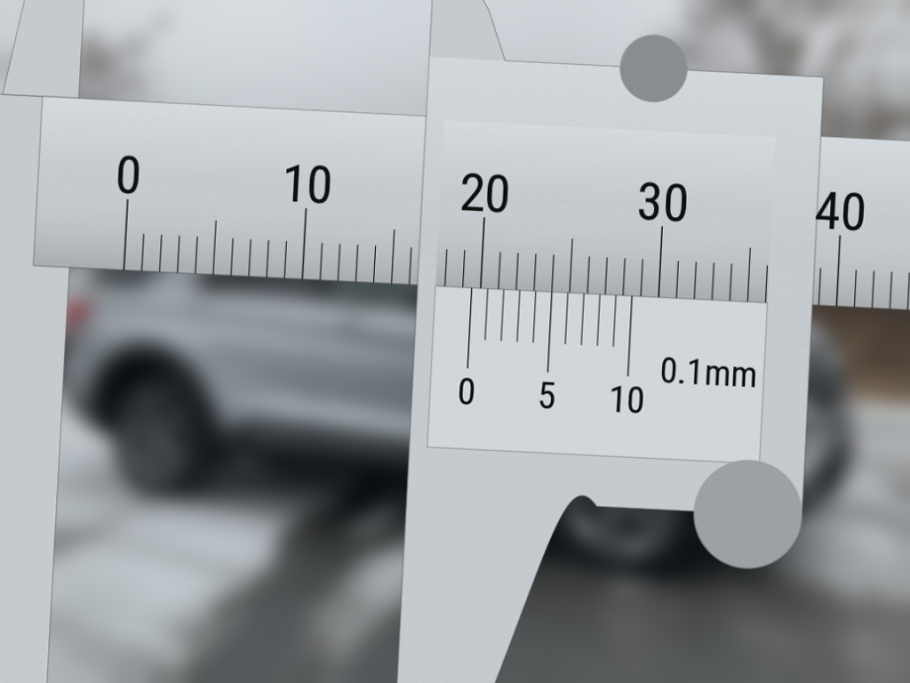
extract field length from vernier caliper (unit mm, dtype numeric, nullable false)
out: 19.5 mm
